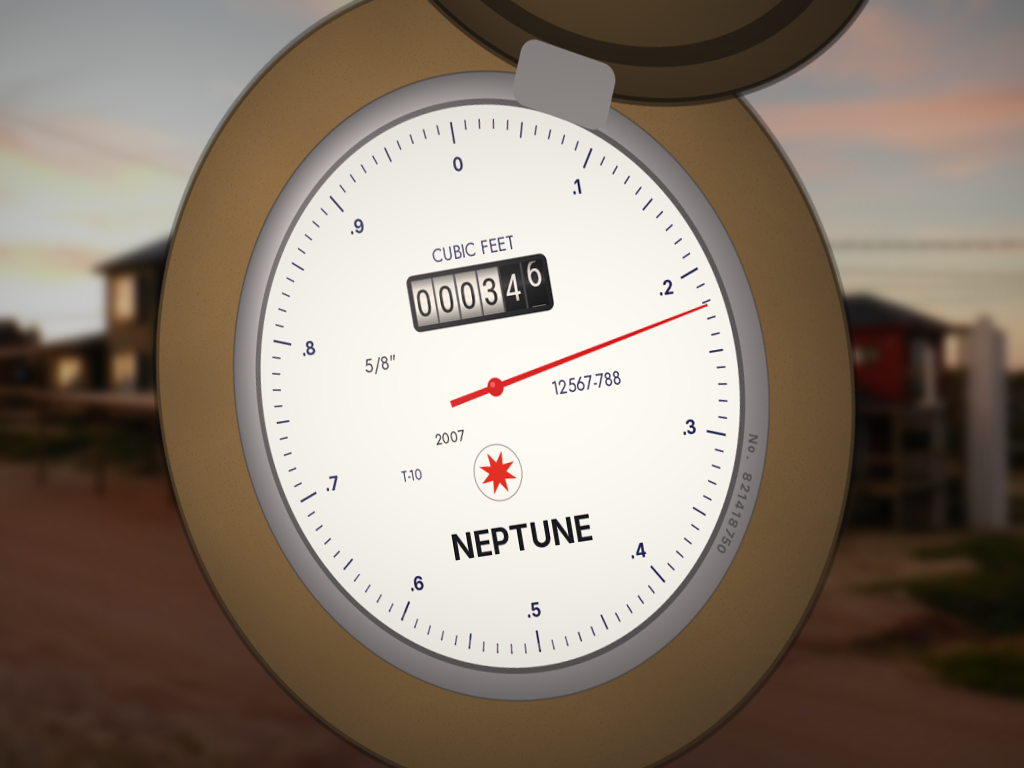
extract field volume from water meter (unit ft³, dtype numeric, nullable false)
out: 346.22 ft³
